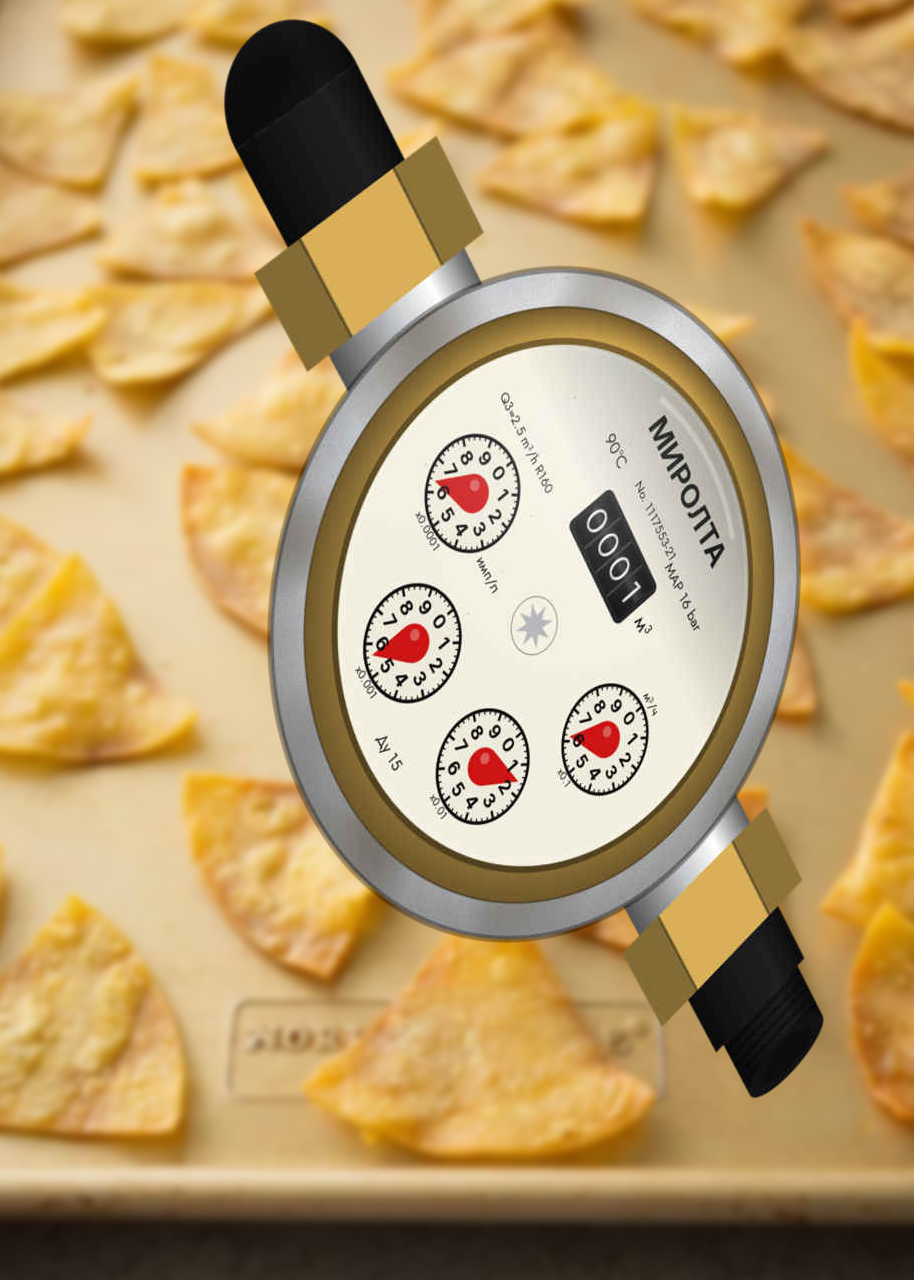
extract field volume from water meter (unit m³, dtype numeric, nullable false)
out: 1.6156 m³
